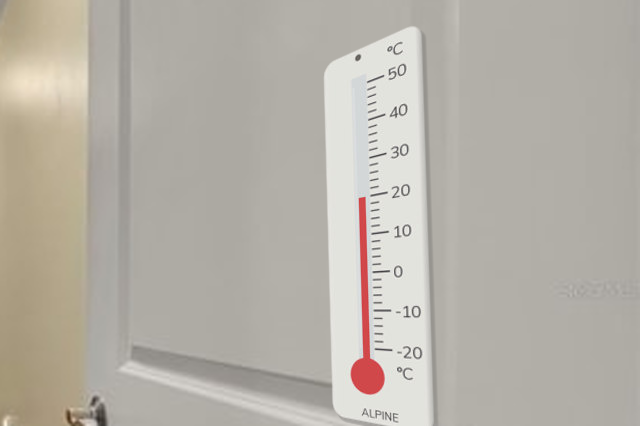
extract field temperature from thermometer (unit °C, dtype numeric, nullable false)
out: 20 °C
